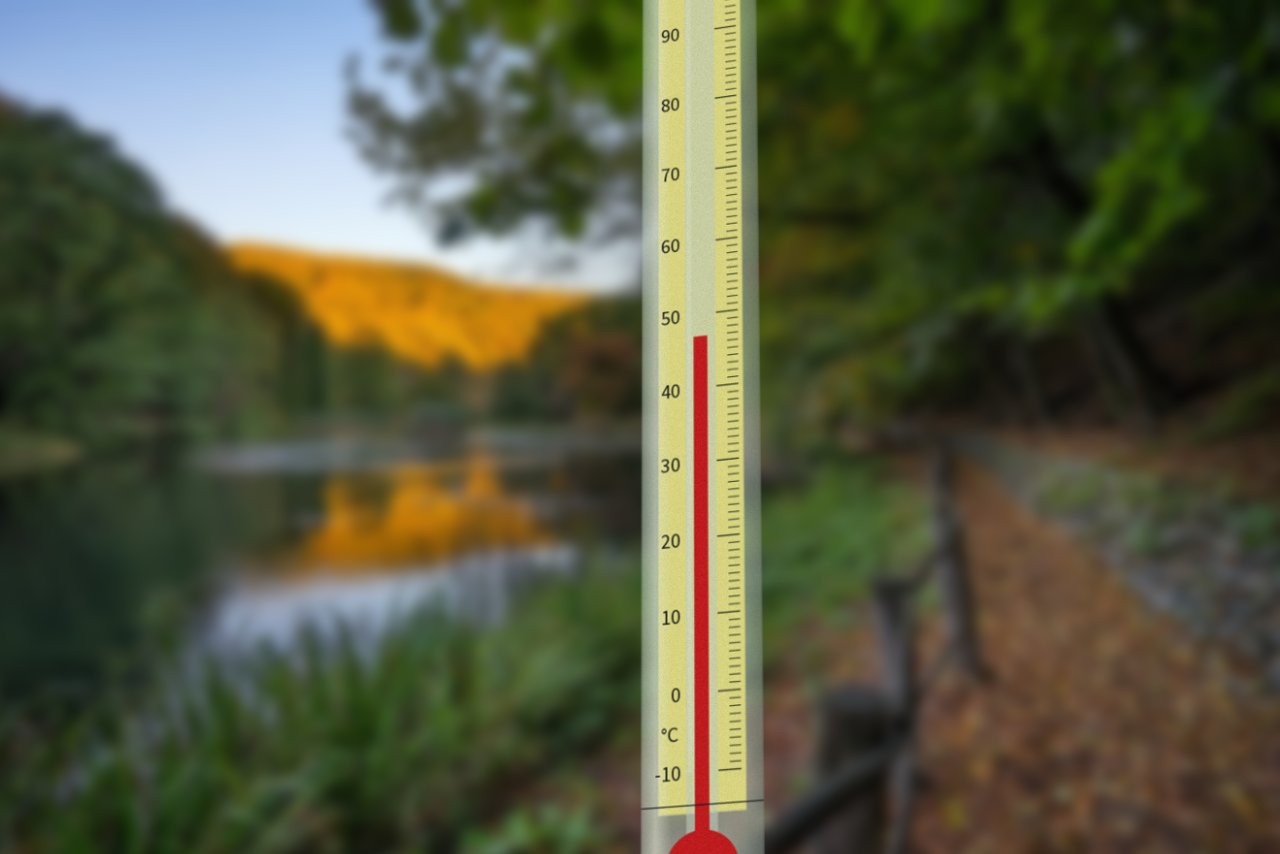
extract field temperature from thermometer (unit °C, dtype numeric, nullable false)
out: 47 °C
